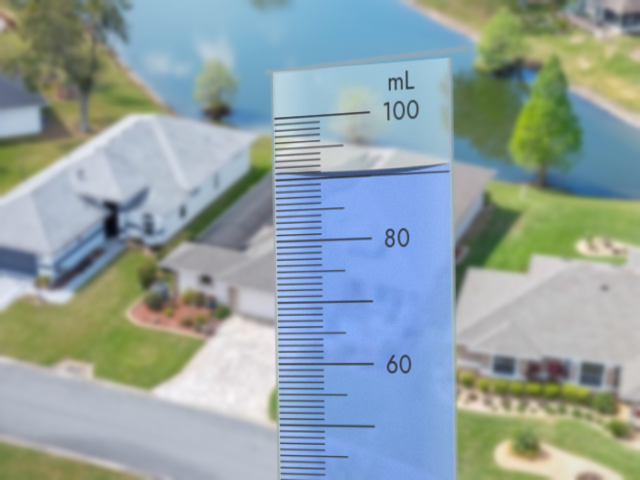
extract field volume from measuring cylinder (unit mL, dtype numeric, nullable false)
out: 90 mL
